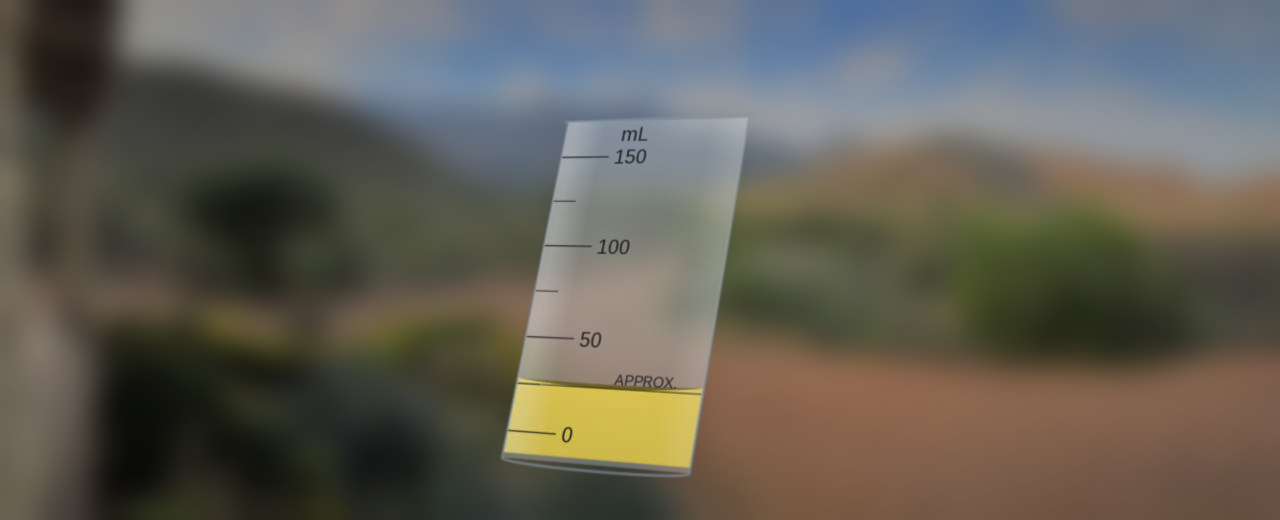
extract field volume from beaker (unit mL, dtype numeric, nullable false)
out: 25 mL
